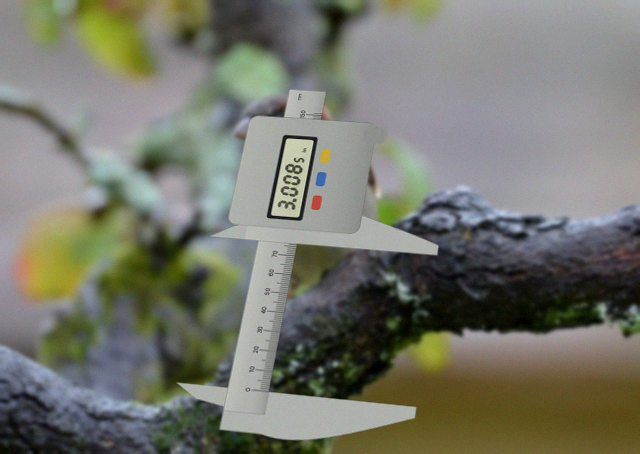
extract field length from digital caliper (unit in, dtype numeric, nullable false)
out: 3.0085 in
